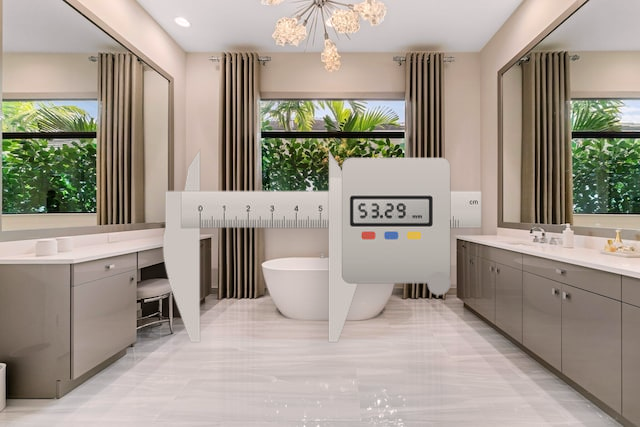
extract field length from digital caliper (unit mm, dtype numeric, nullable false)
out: 53.29 mm
